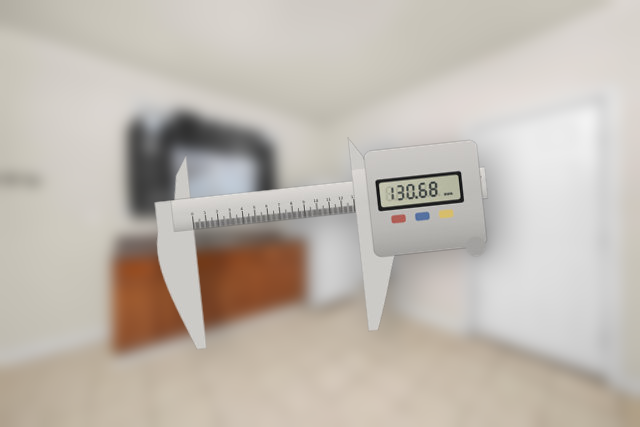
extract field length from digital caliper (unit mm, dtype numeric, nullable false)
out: 130.68 mm
